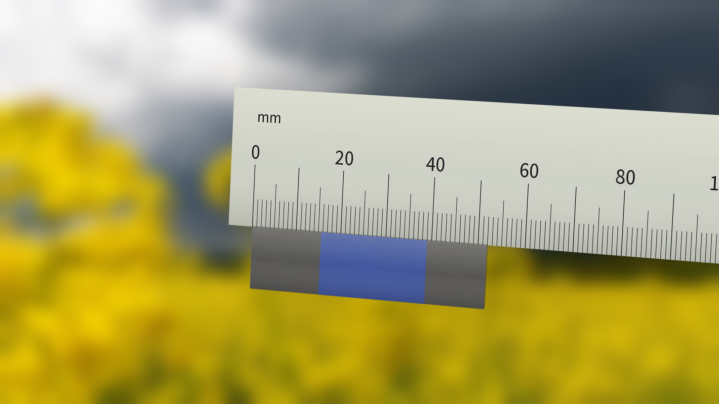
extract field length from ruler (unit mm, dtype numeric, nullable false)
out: 52 mm
